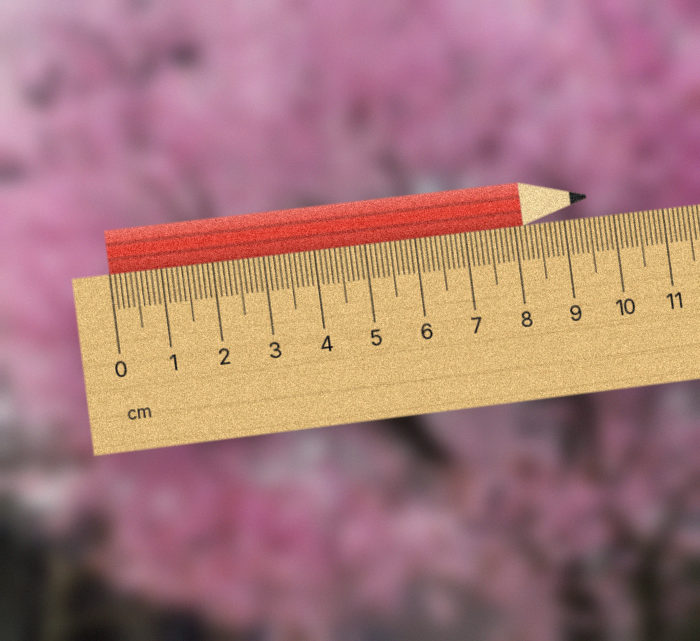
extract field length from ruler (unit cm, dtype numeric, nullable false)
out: 9.5 cm
